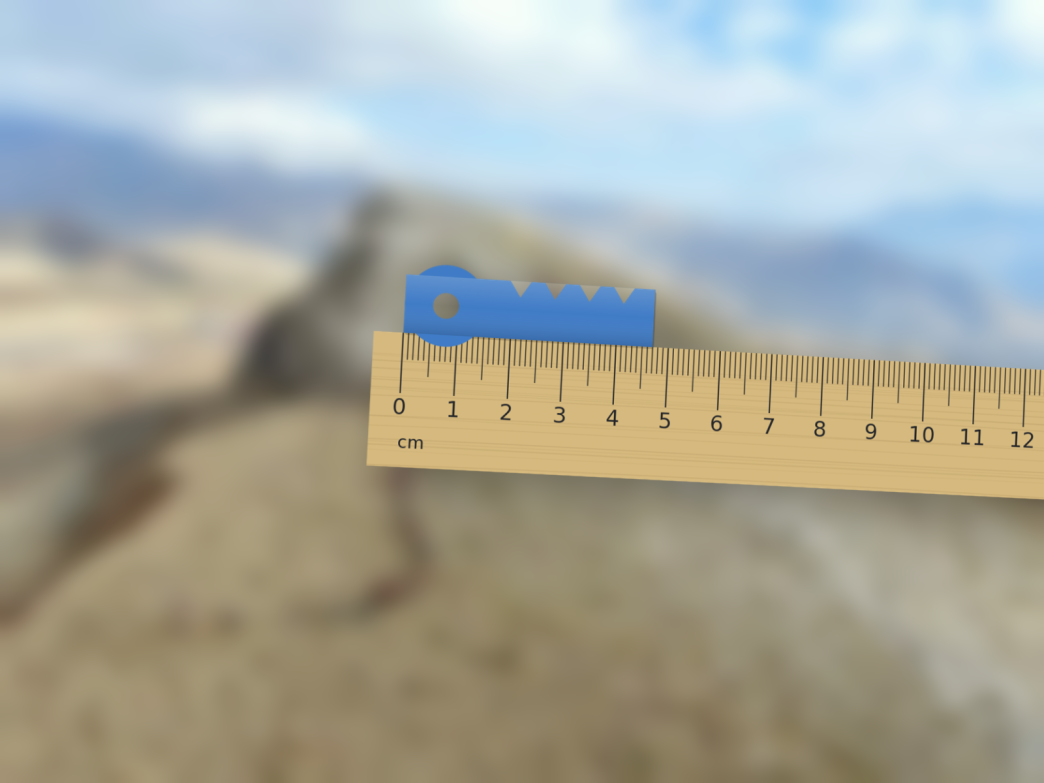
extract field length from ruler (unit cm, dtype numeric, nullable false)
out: 4.7 cm
